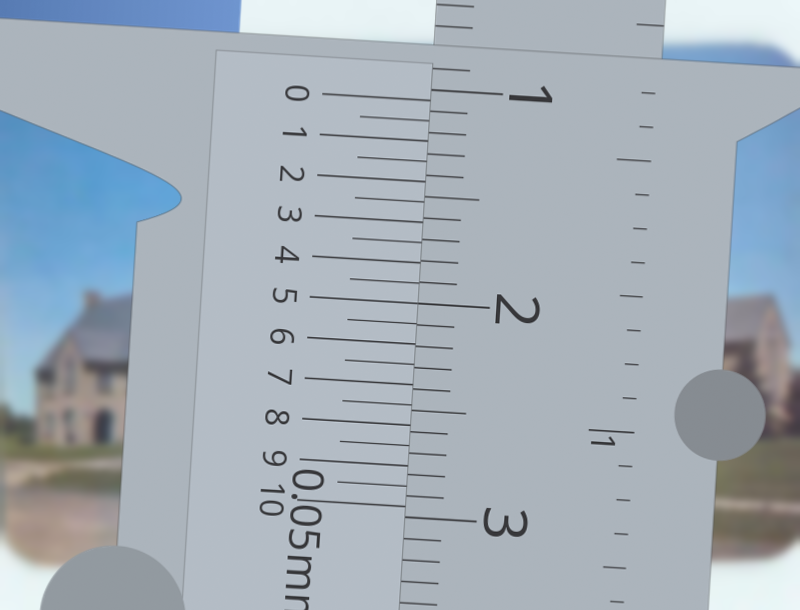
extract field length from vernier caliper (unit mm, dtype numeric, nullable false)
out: 10.5 mm
